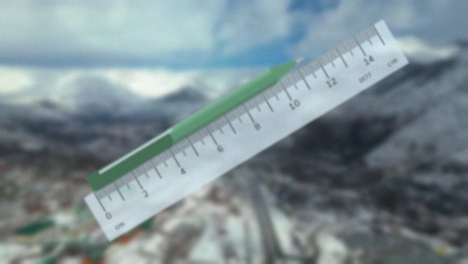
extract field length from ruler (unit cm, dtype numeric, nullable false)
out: 11.5 cm
